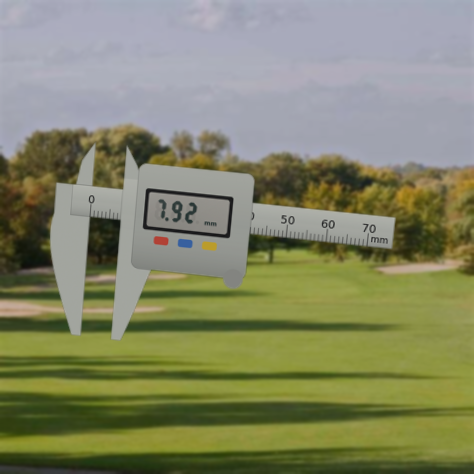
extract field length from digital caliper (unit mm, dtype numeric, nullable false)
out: 7.92 mm
